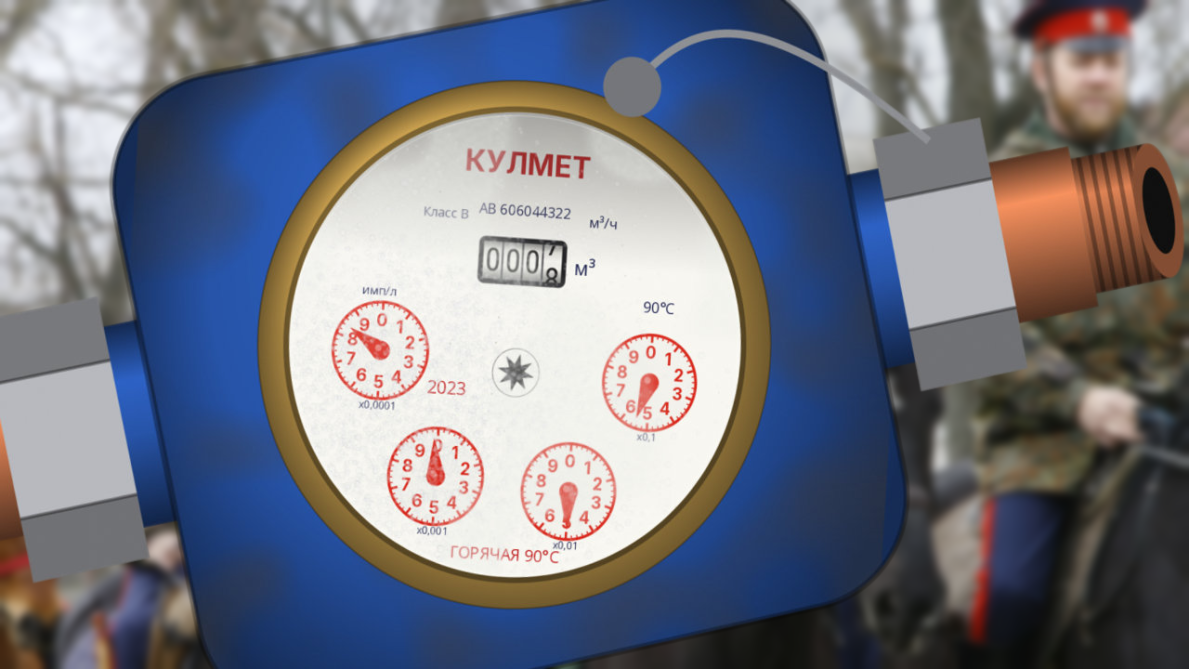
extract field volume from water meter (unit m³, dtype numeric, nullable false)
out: 7.5498 m³
